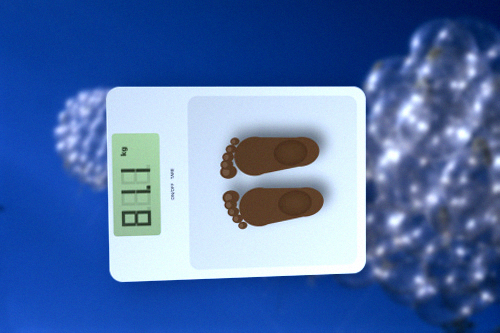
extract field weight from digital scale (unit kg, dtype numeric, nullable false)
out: 81.1 kg
